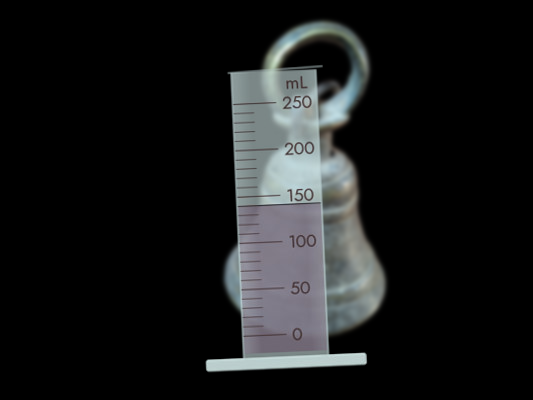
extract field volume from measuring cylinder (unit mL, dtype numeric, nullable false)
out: 140 mL
